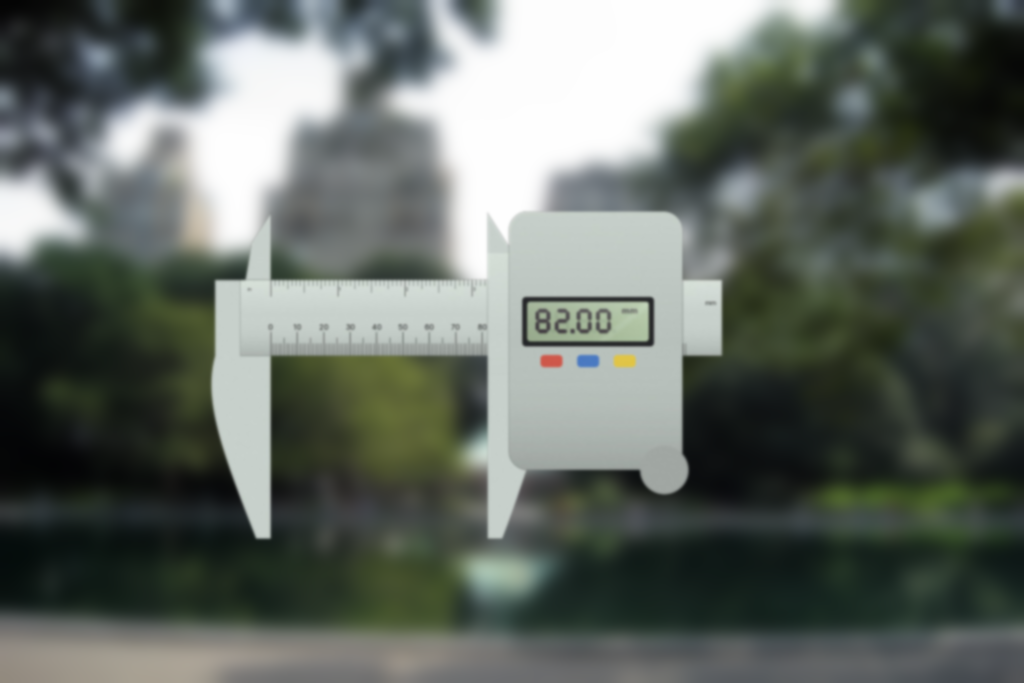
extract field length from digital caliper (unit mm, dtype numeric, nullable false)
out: 82.00 mm
